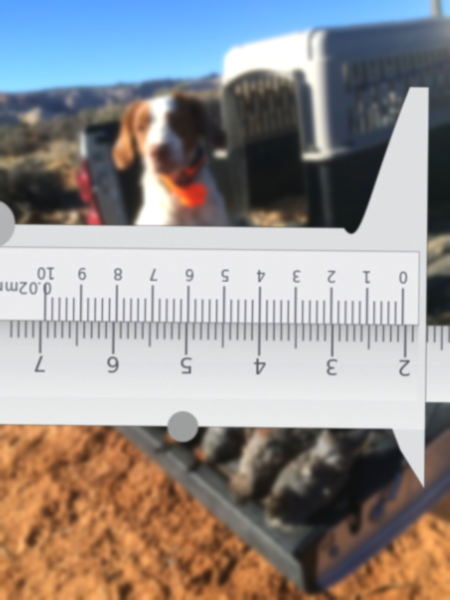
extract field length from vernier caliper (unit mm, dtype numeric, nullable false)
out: 20.4 mm
